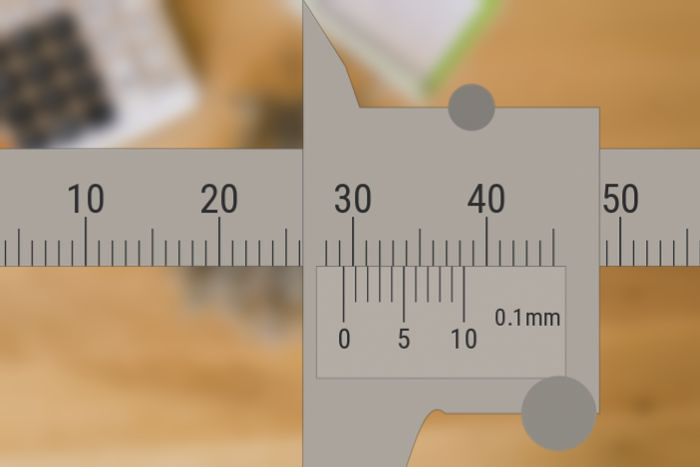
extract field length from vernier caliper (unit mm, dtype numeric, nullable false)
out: 29.3 mm
